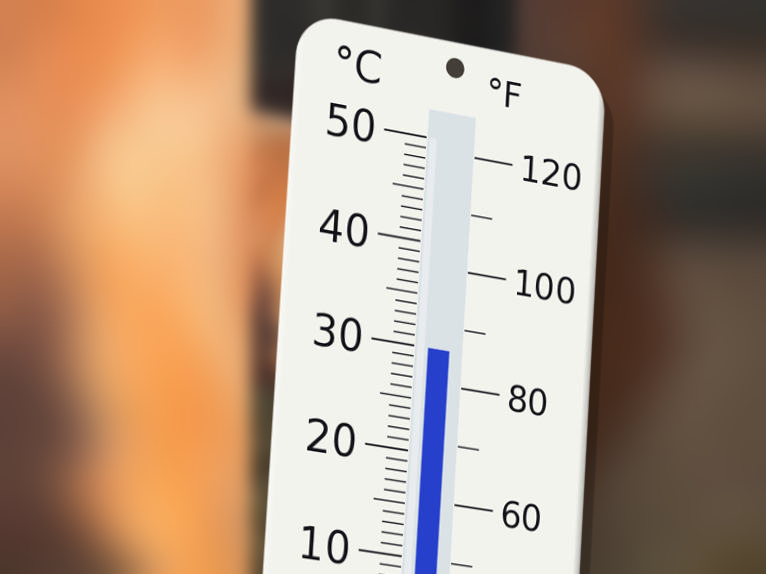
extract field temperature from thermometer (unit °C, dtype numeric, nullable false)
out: 30 °C
